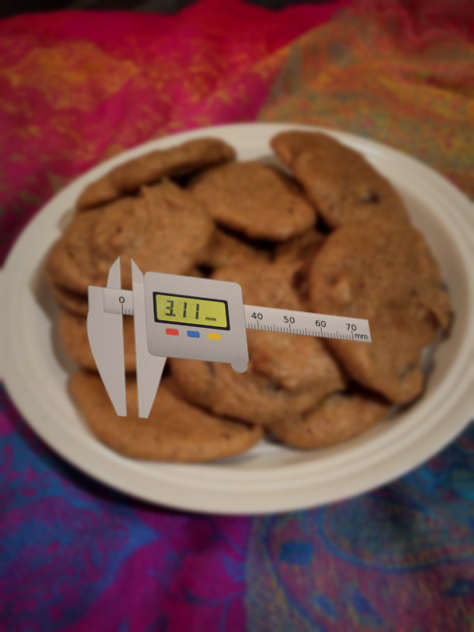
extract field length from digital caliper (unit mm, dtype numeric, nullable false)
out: 3.11 mm
